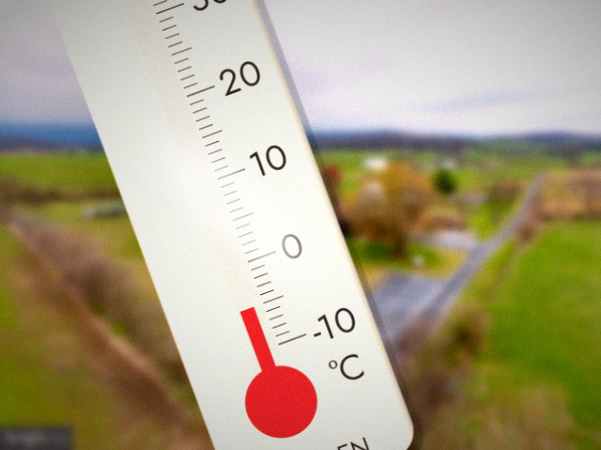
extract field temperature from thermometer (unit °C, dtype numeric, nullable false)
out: -5 °C
